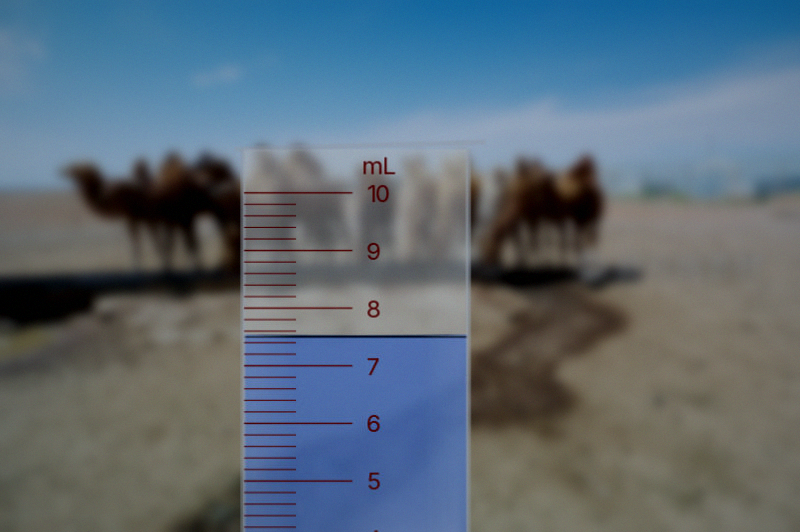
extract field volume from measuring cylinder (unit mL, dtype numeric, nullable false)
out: 7.5 mL
